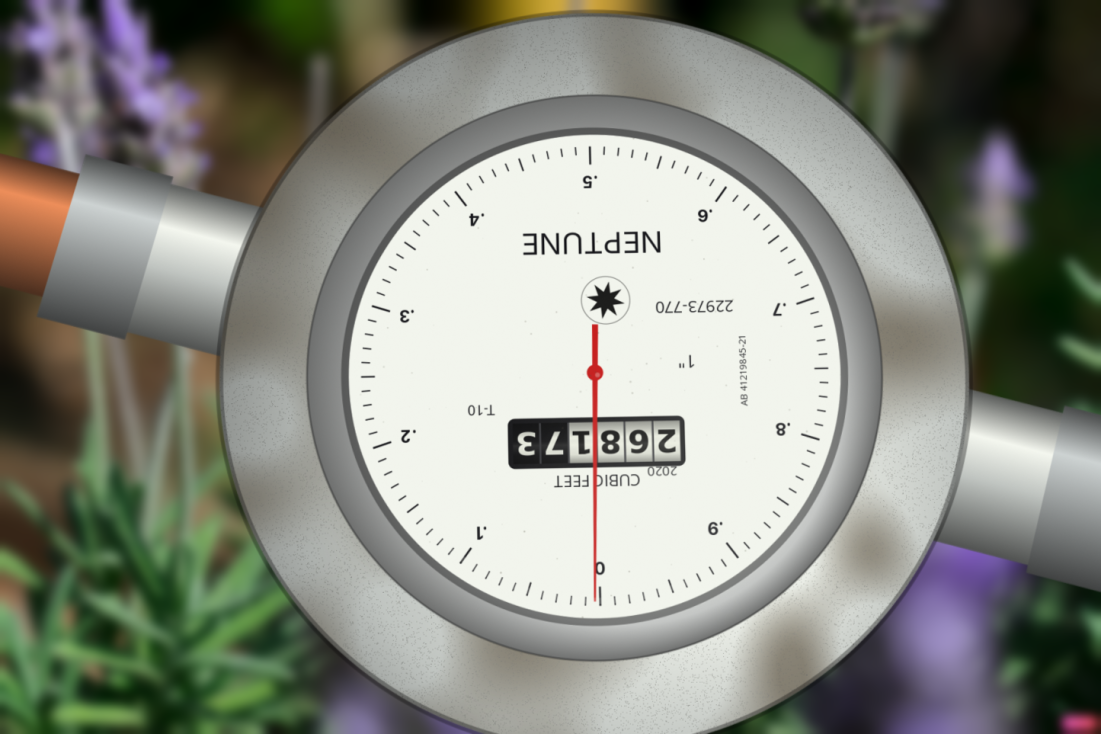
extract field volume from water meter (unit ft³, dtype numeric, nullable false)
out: 268173.00 ft³
